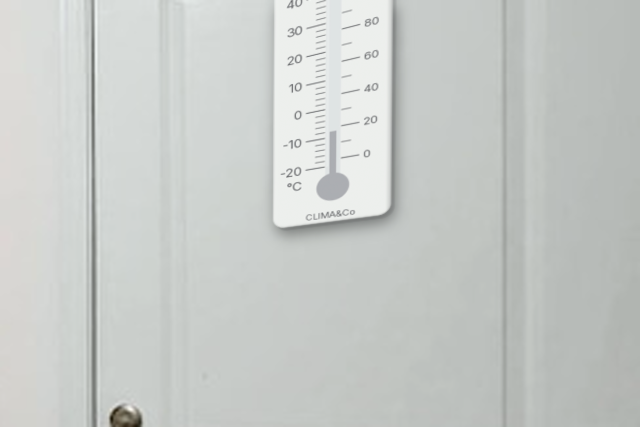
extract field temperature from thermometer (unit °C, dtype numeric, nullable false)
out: -8 °C
